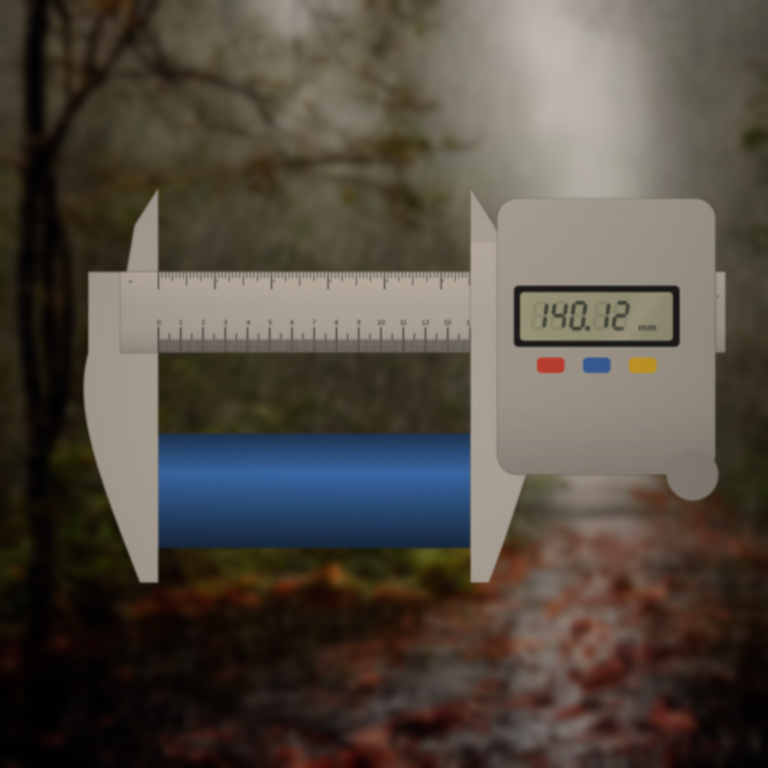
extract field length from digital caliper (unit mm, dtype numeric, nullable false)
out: 140.12 mm
